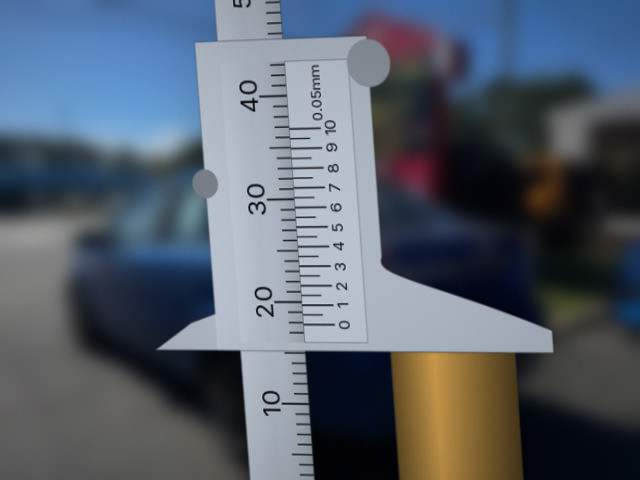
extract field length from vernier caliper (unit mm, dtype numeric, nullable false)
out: 17.8 mm
